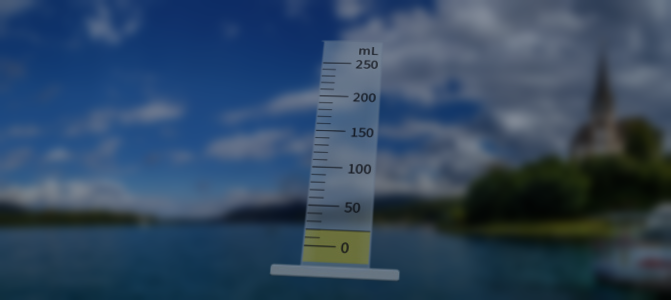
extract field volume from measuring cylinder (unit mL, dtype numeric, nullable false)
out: 20 mL
